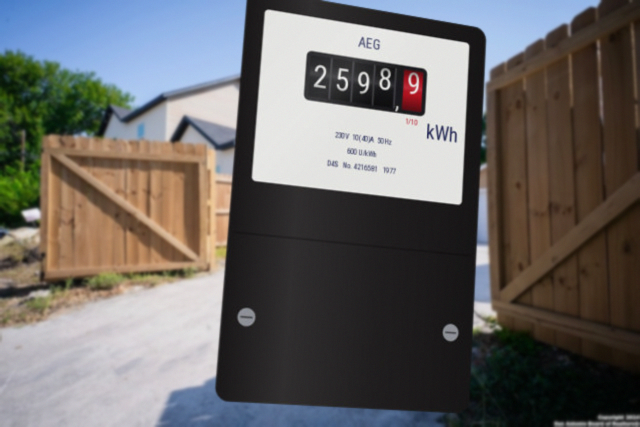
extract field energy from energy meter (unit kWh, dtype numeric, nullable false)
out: 2598.9 kWh
